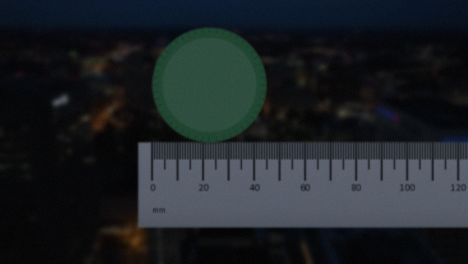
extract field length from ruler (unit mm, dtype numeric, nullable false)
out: 45 mm
